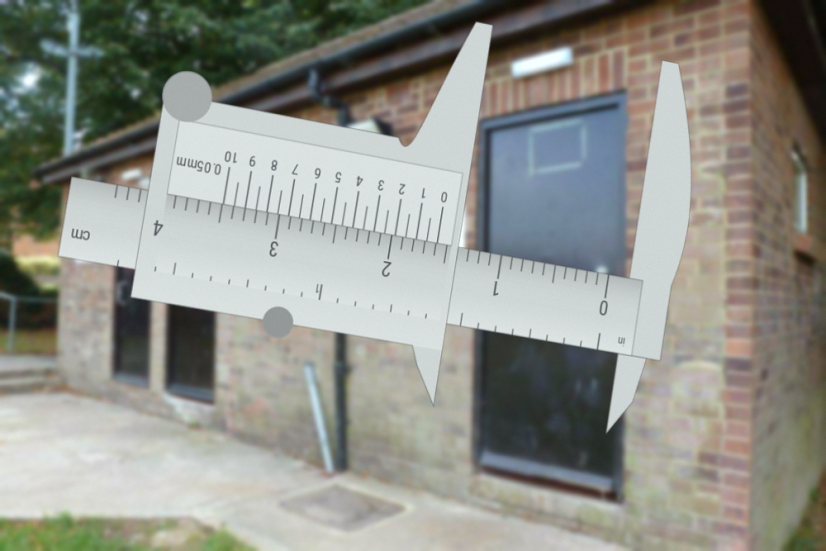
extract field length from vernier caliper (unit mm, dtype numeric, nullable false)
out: 15.9 mm
